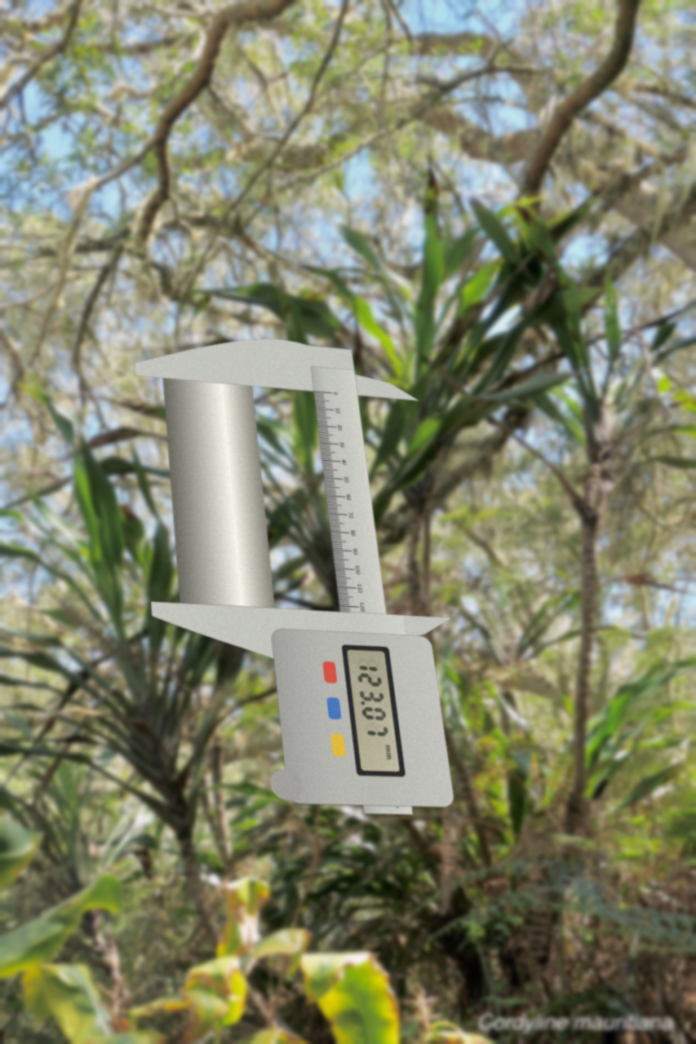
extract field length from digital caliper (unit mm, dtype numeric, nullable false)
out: 123.07 mm
